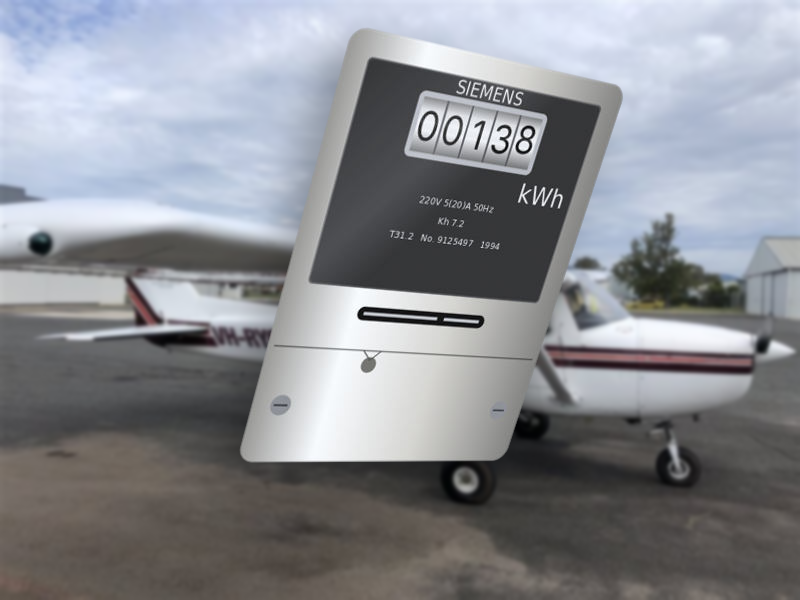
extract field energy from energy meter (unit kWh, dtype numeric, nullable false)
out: 138 kWh
